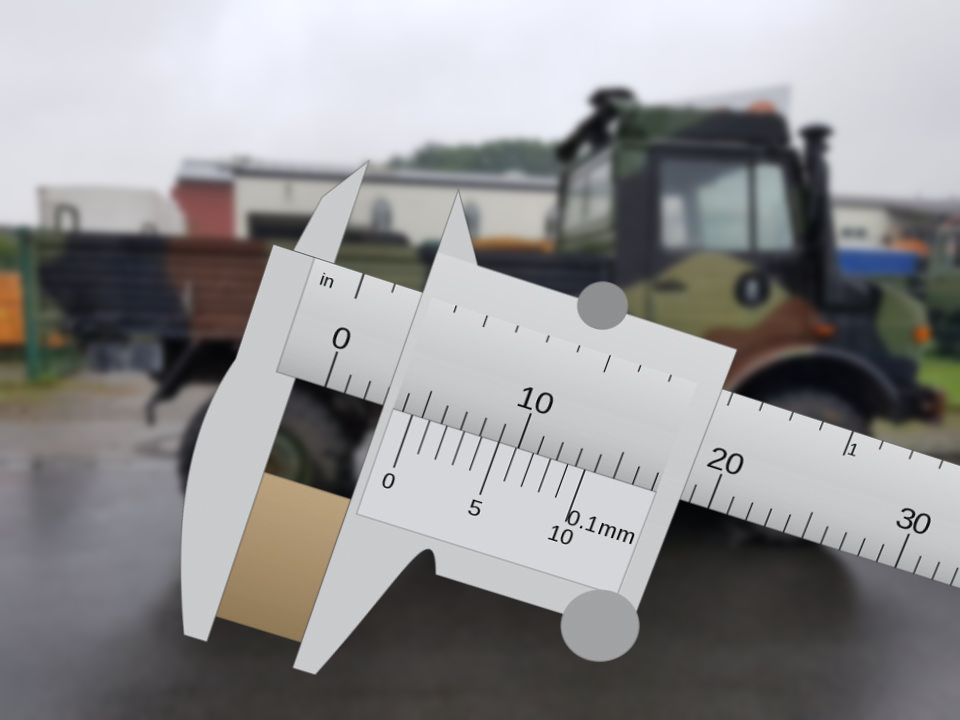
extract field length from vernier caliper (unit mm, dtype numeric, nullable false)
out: 4.5 mm
